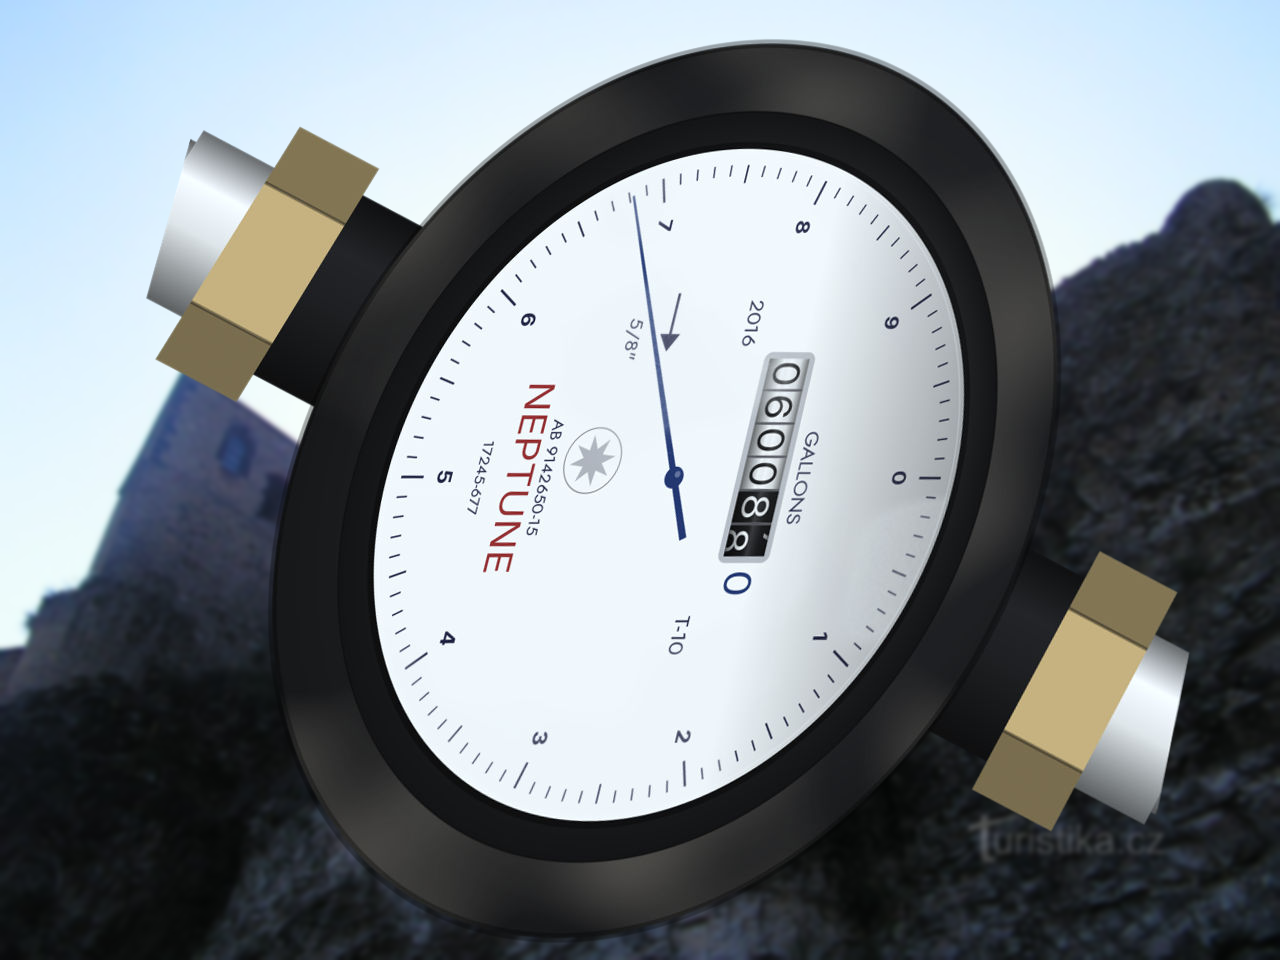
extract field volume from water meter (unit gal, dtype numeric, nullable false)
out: 600876.8 gal
